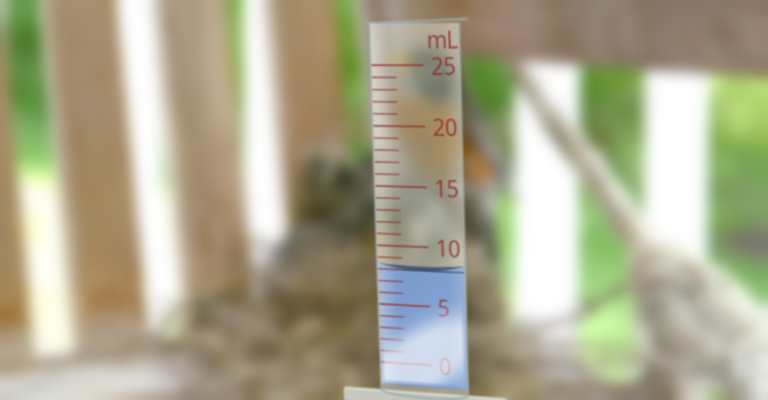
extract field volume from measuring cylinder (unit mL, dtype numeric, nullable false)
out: 8 mL
